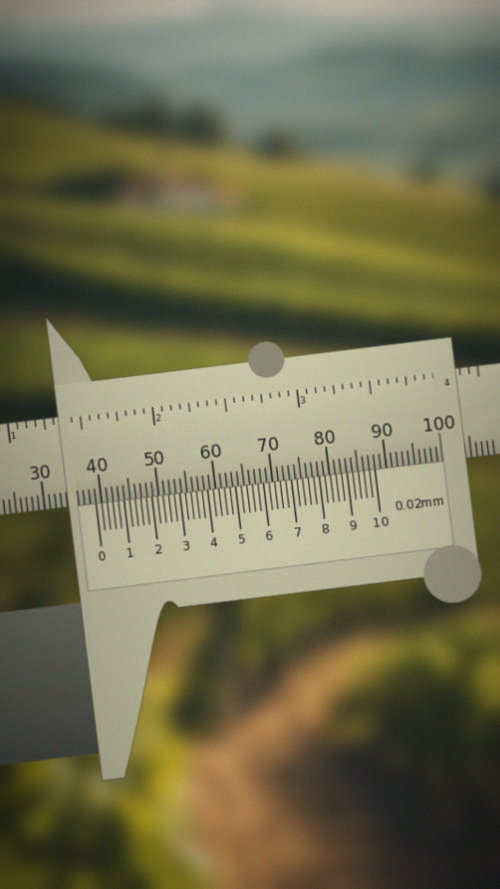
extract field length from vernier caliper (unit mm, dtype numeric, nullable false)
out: 39.0 mm
